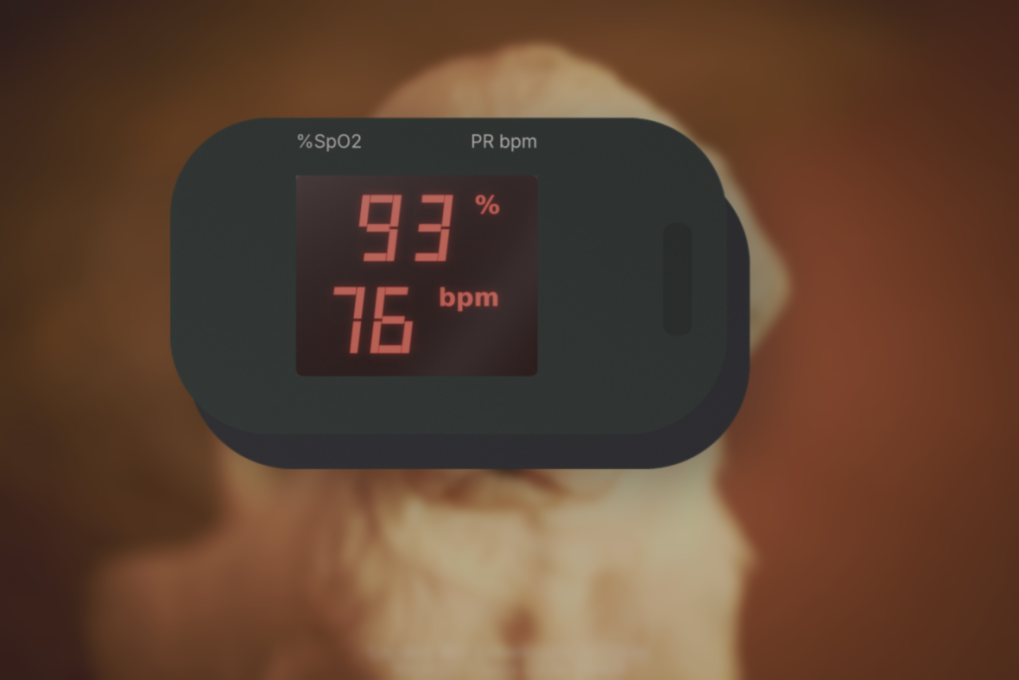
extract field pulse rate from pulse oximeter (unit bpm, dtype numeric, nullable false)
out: 76 bpm
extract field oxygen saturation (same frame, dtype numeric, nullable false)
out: 93 %
